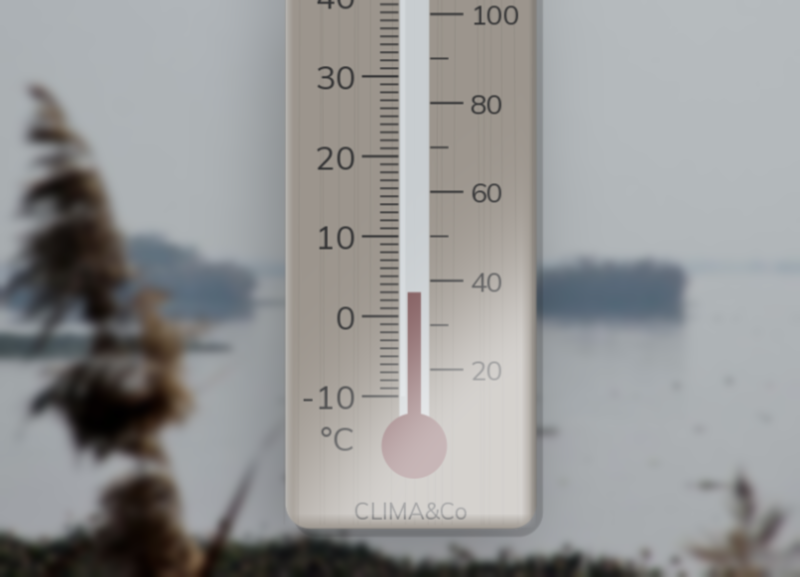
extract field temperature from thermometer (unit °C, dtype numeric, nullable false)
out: 3 °C
